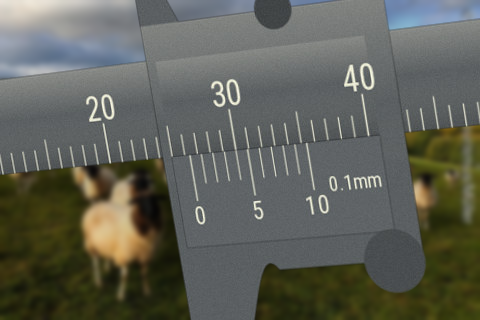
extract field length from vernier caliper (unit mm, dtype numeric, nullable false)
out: 26.4 mm
